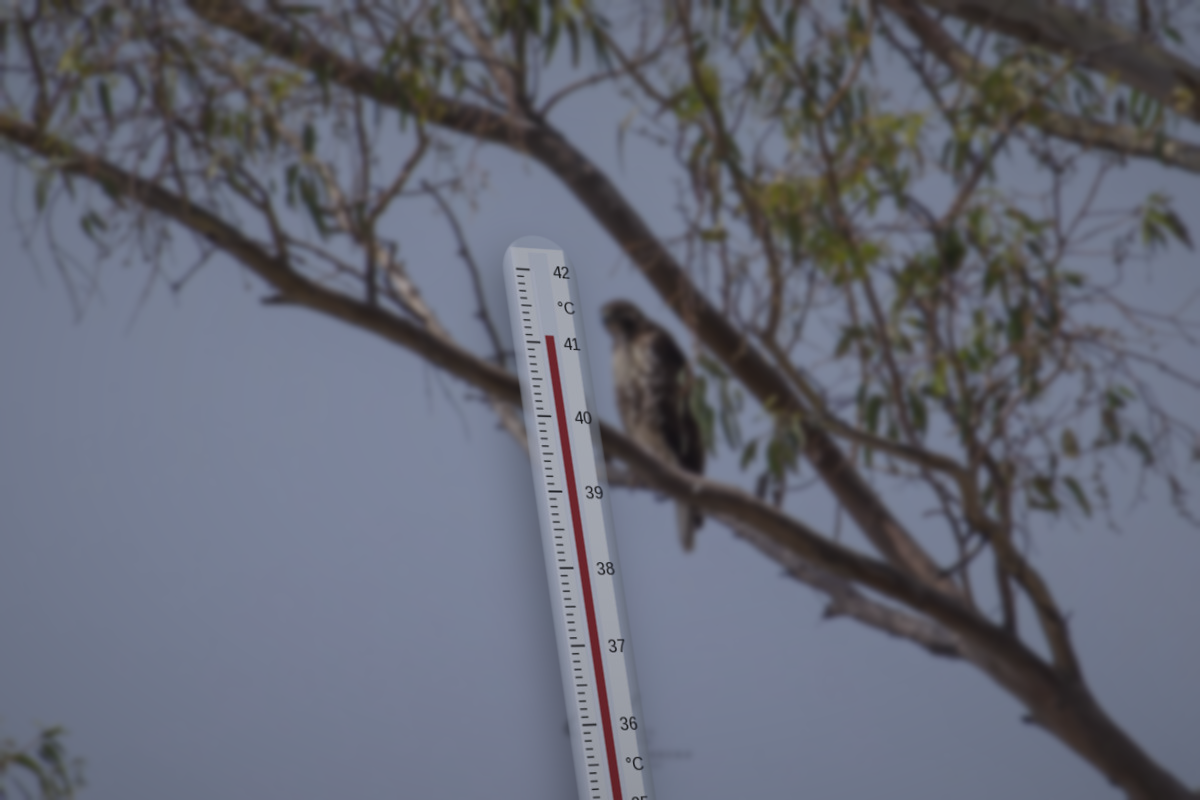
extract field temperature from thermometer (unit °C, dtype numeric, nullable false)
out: 41.1 °C
